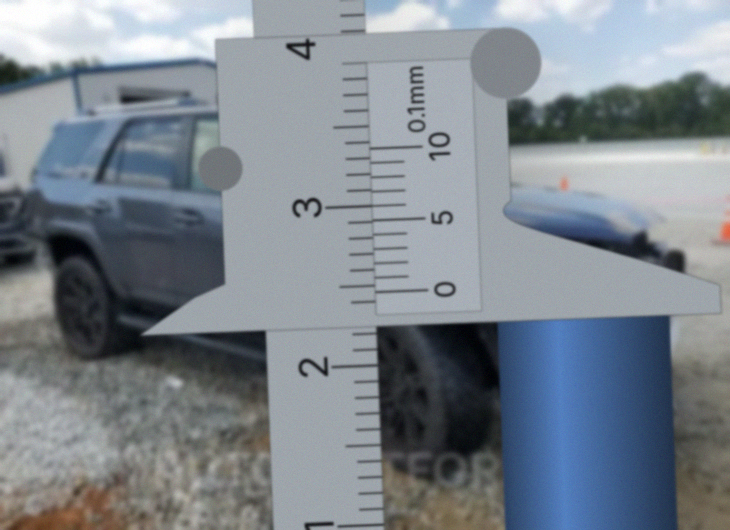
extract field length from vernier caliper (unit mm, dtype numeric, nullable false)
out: 24.6 mm
